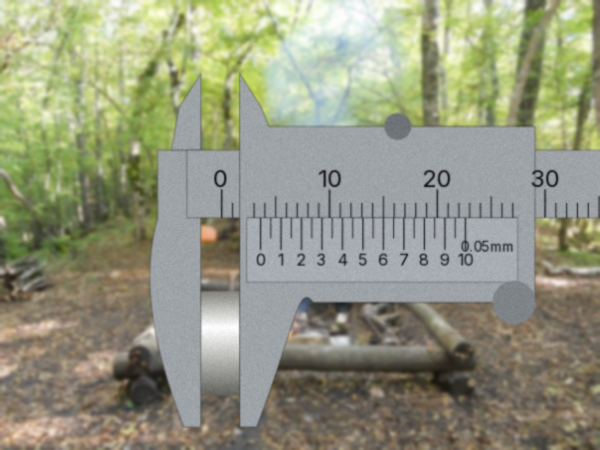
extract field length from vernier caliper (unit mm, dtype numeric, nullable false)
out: 3.6 mm
